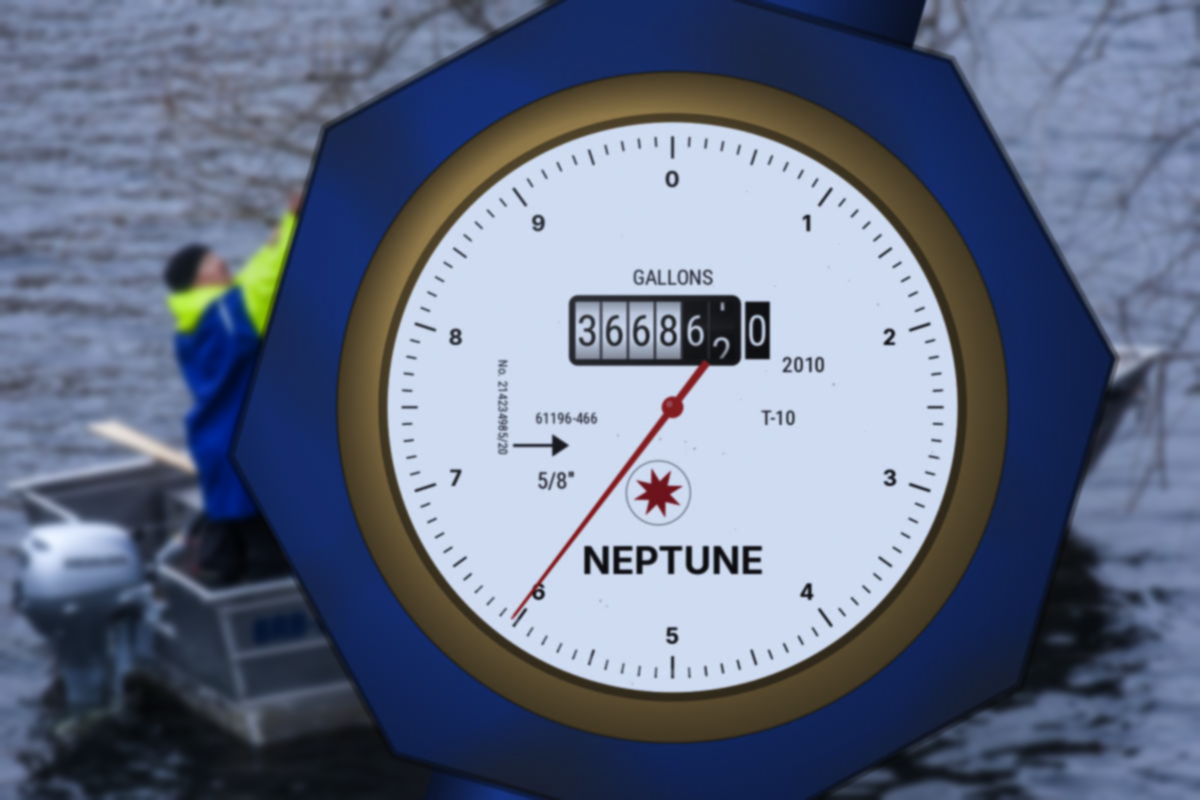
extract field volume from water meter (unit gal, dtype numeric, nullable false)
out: 3668616.0 gal
